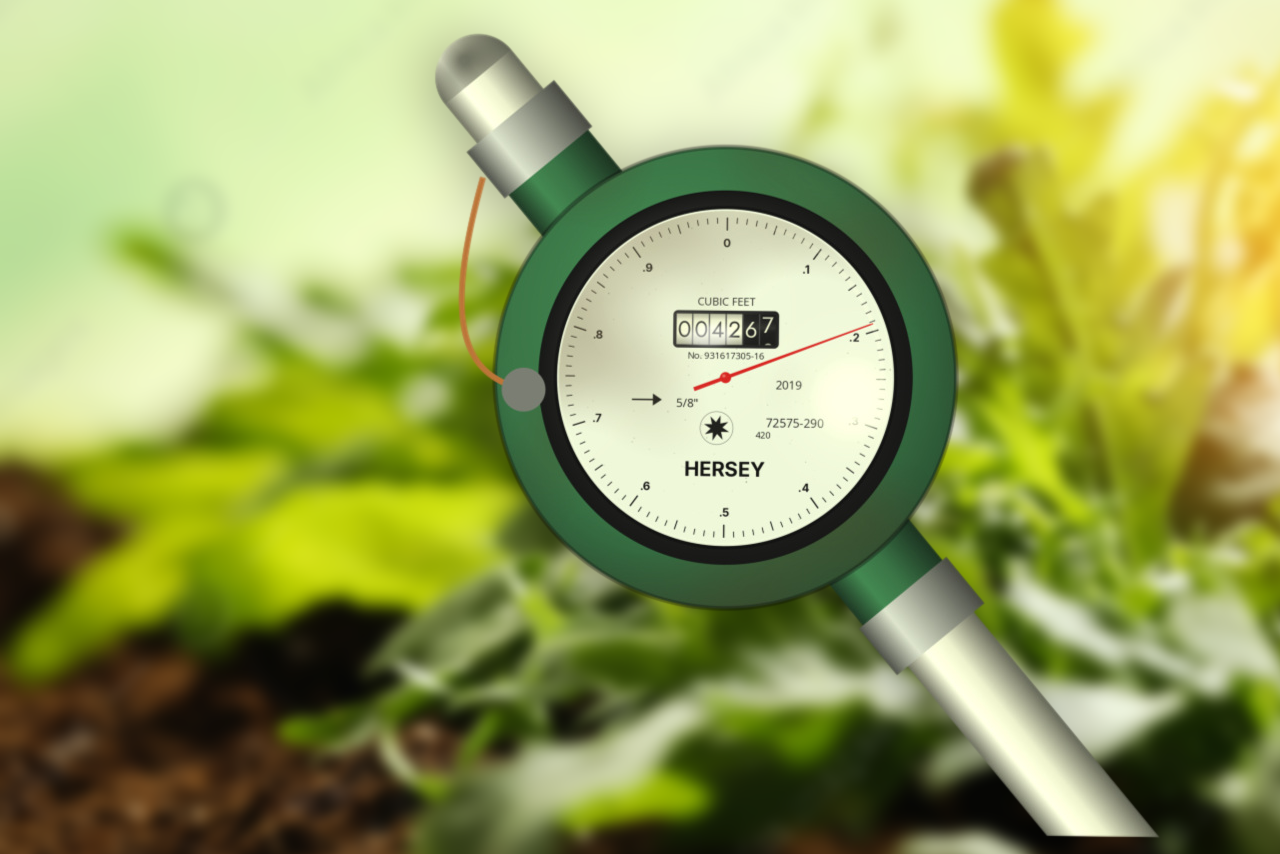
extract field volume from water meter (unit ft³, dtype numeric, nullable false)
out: 4267.19 ft³
